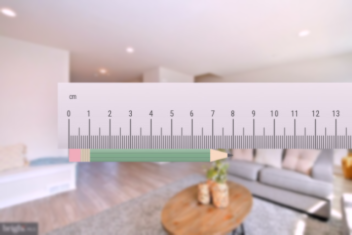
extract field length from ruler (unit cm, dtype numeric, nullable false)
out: 8 cm
